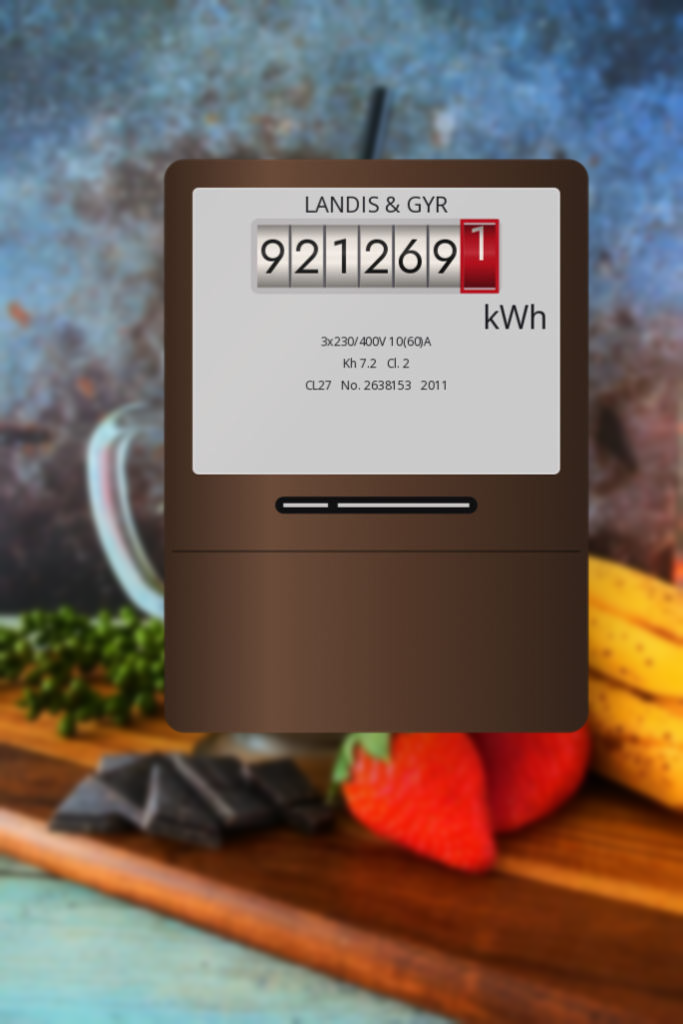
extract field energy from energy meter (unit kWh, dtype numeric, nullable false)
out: 921269.1 kWh
